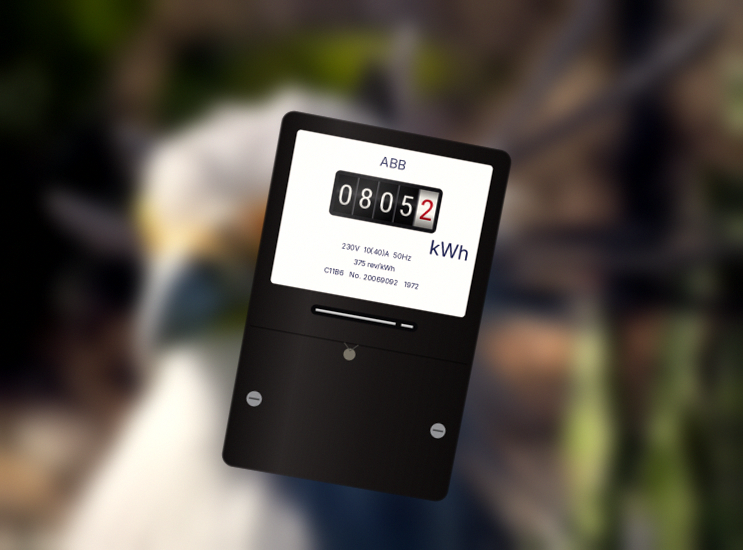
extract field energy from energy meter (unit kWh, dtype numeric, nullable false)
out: 805.2 kWh
